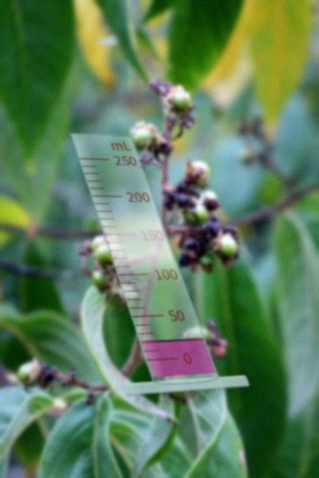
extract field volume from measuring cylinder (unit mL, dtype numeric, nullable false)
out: 20 mL
